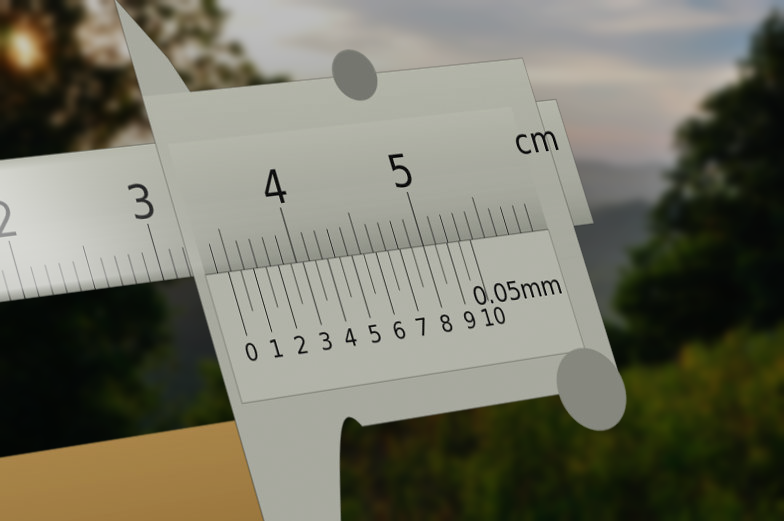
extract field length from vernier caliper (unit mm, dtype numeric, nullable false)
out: 34.8 mm
